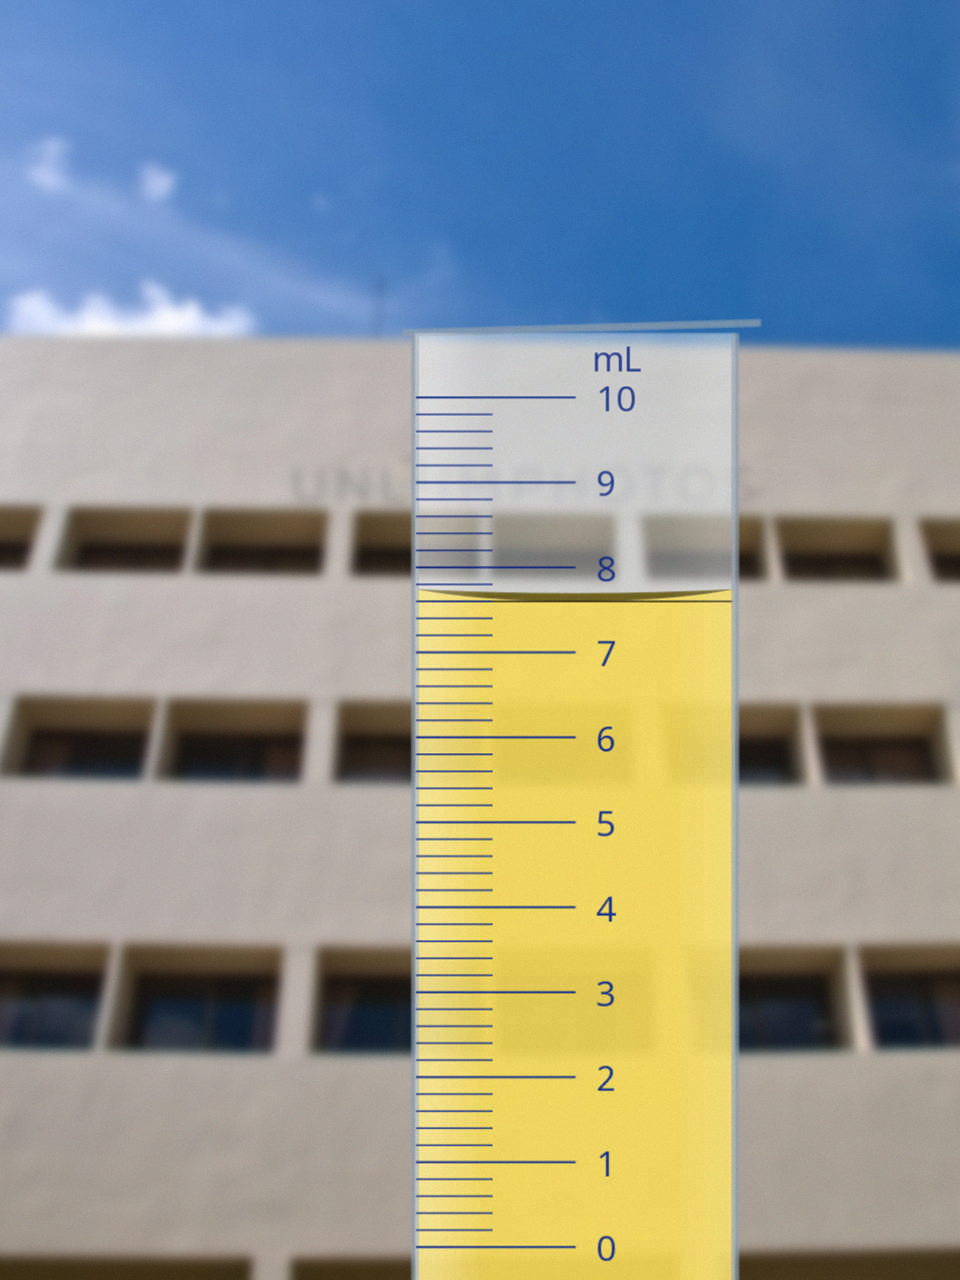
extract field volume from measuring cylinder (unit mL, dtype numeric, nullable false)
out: 7.6 mL
